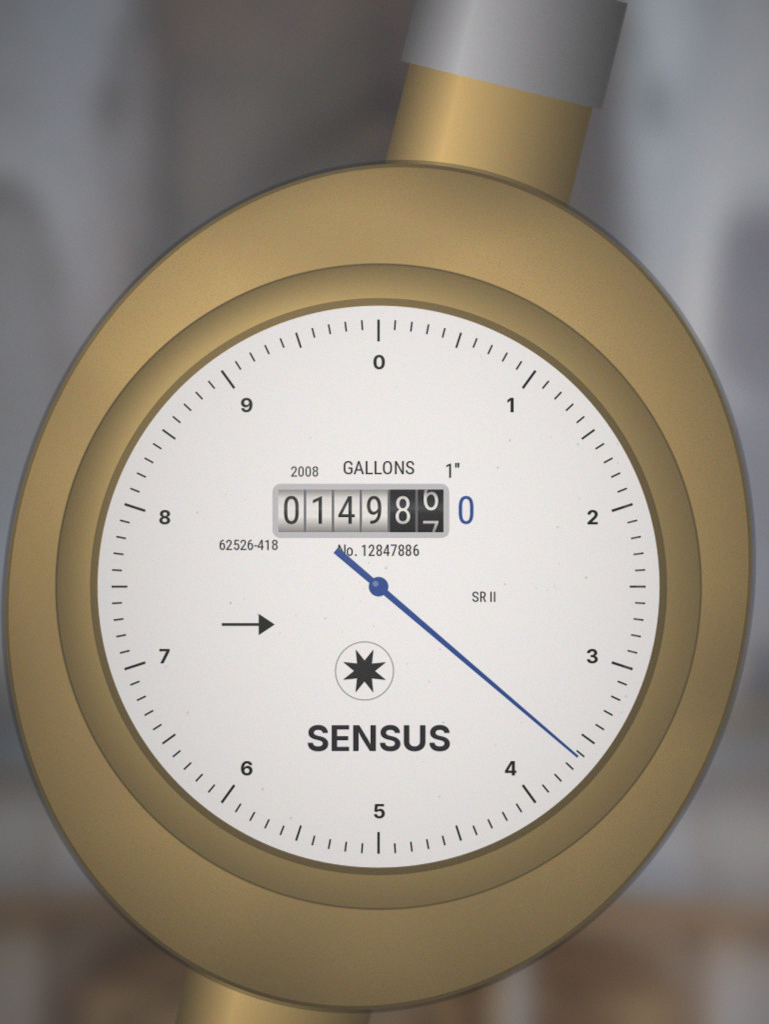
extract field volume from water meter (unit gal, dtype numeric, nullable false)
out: 149863.6 gal
